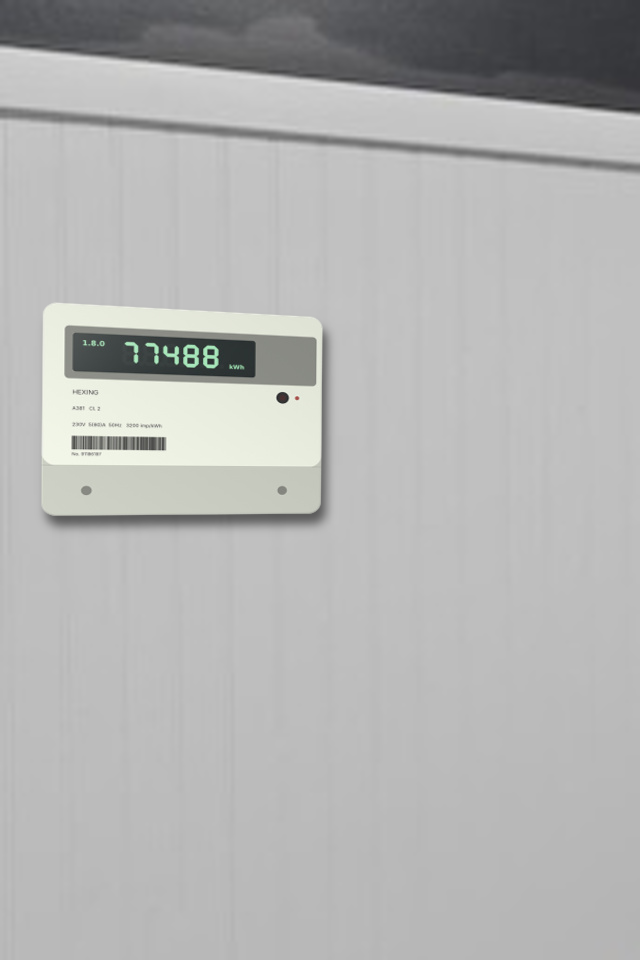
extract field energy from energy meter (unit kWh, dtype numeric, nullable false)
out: 77488 kWh
